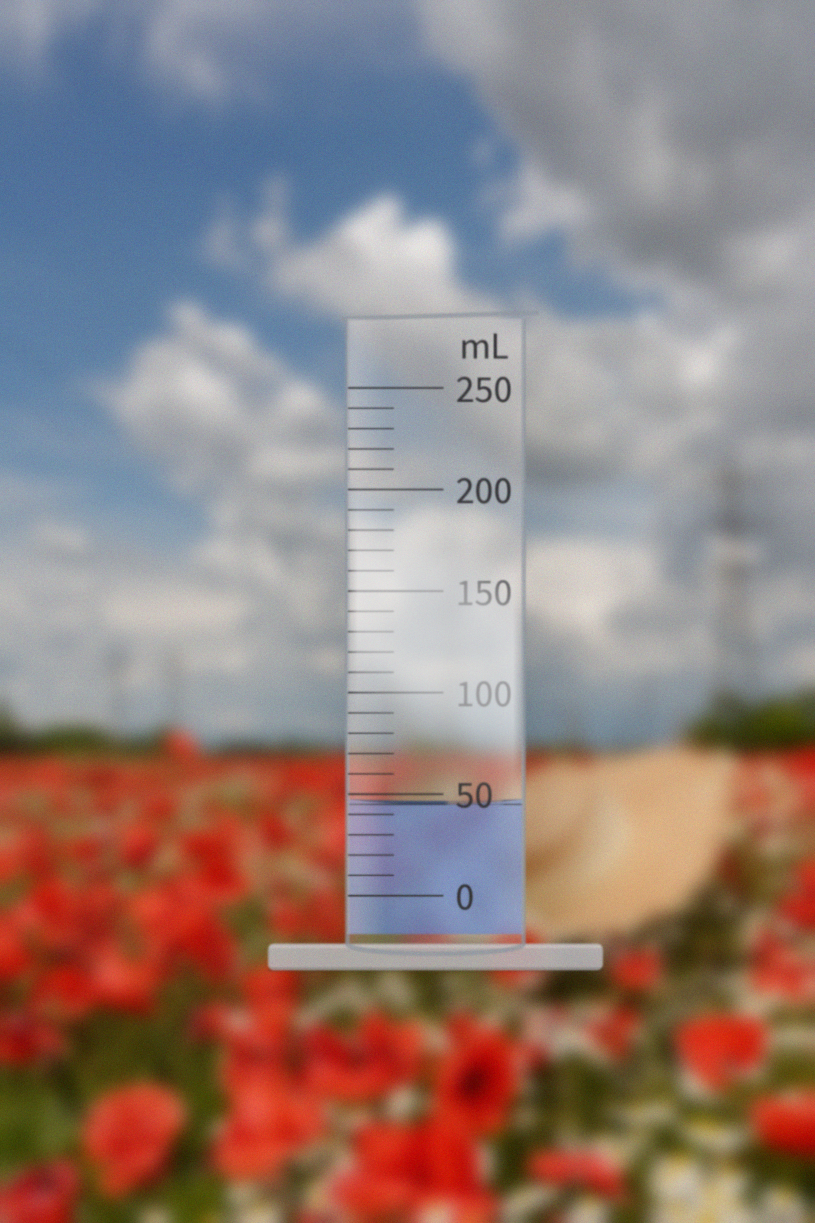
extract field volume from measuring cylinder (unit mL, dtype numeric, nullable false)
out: 45 mL
